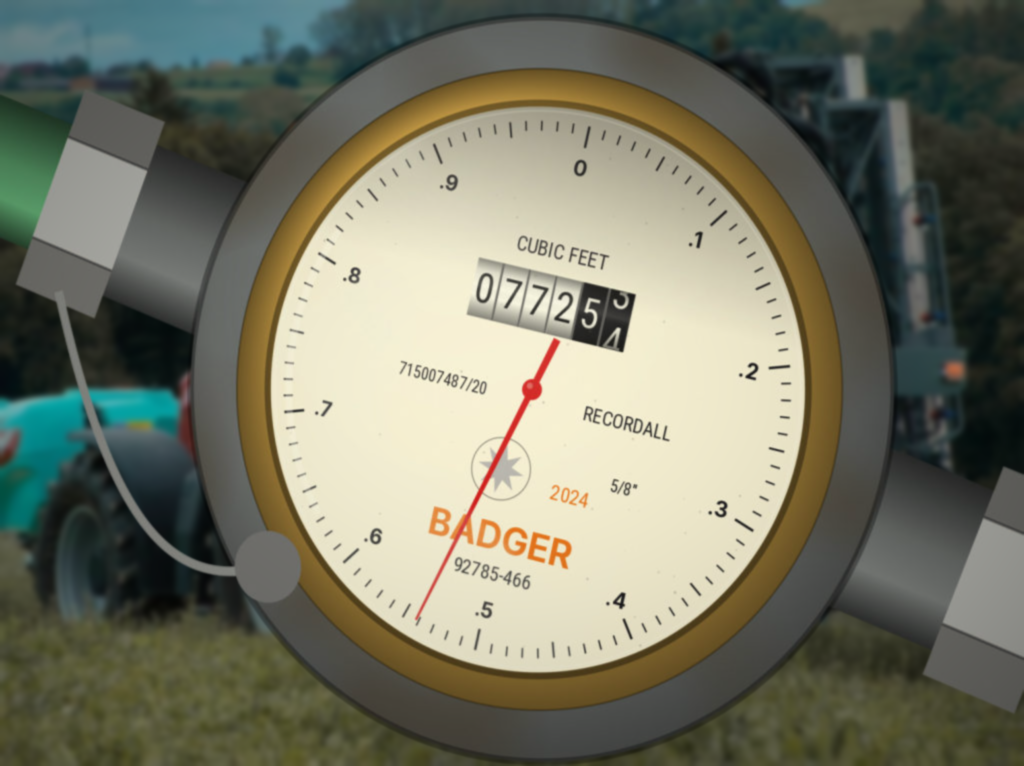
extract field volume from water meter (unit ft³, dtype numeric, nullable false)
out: 77253.54 ft³
